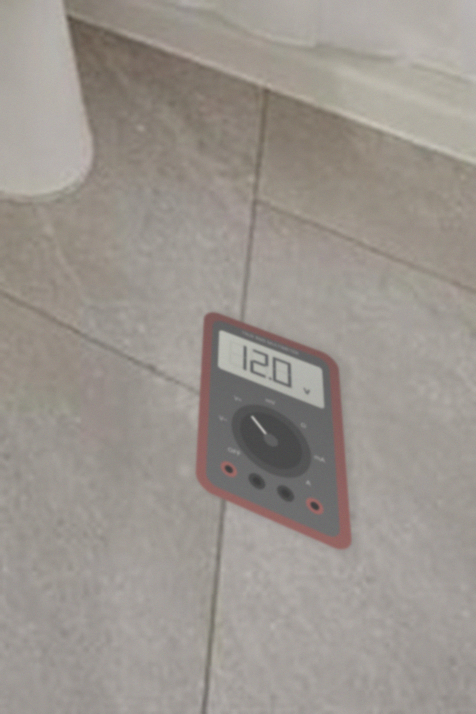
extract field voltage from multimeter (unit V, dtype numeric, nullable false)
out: 12.0 V
